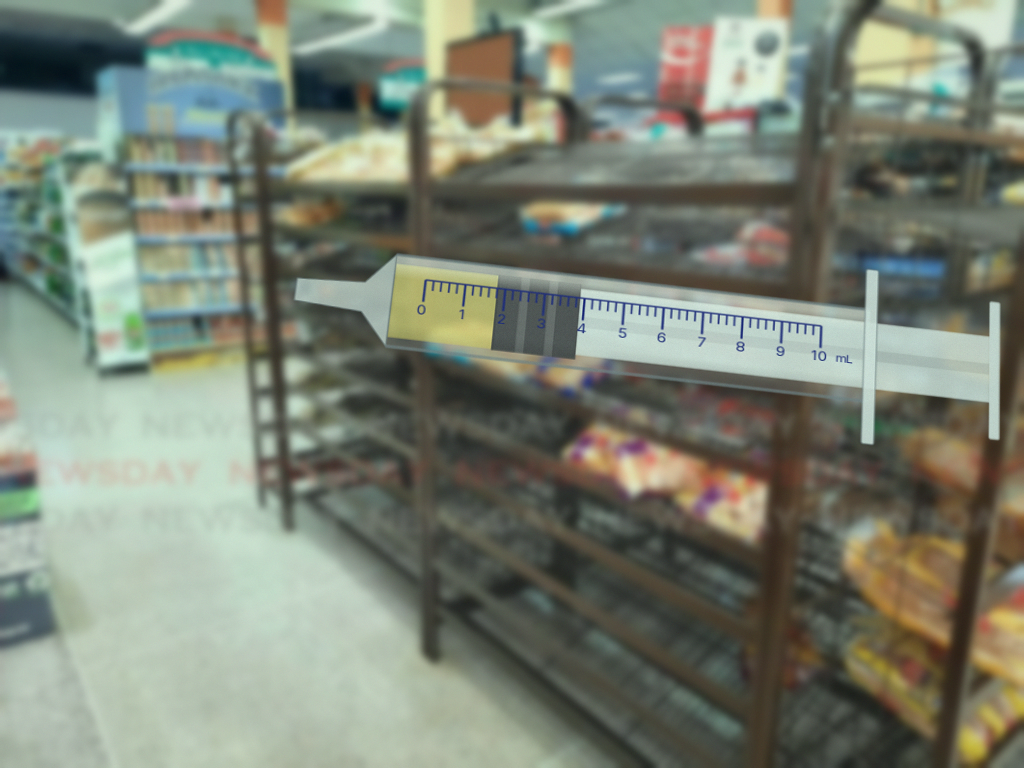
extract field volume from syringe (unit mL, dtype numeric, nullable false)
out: 1.8 mL
